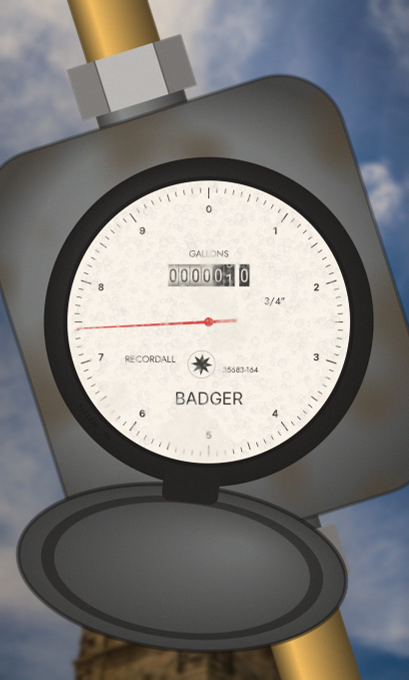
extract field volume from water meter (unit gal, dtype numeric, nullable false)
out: 7.4 gal
